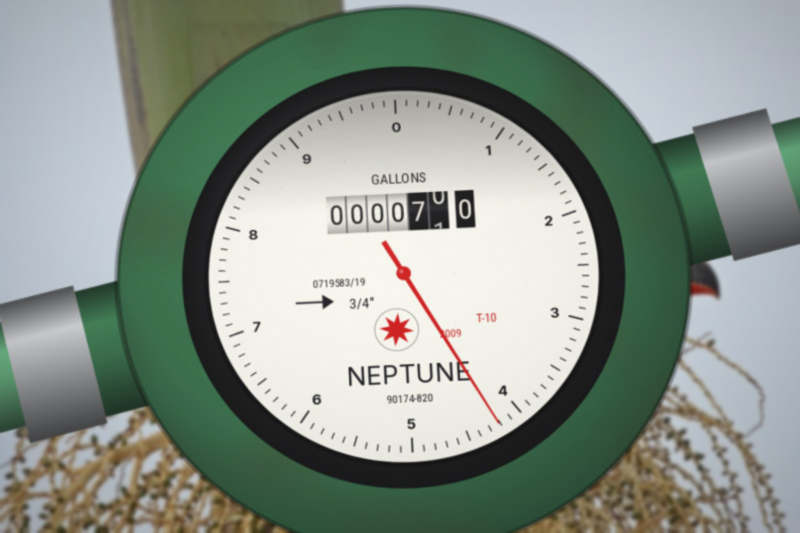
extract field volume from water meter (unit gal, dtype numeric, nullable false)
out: 704.2 gal
